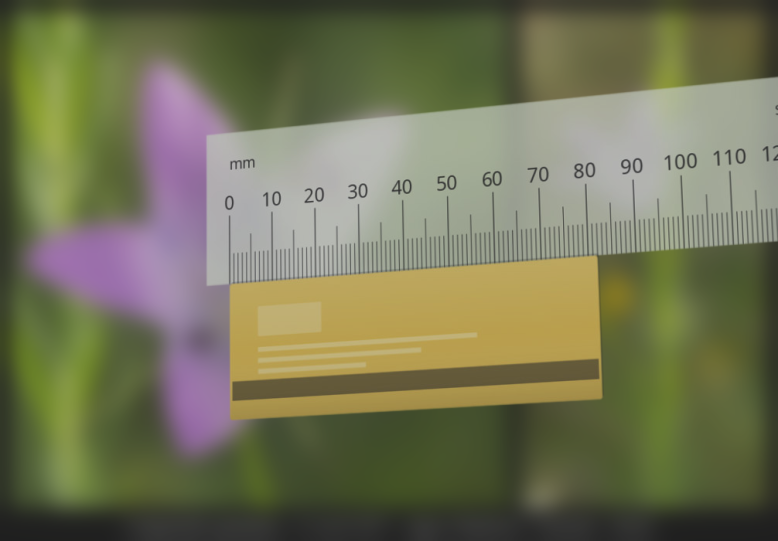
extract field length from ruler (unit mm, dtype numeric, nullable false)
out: 82 mm
